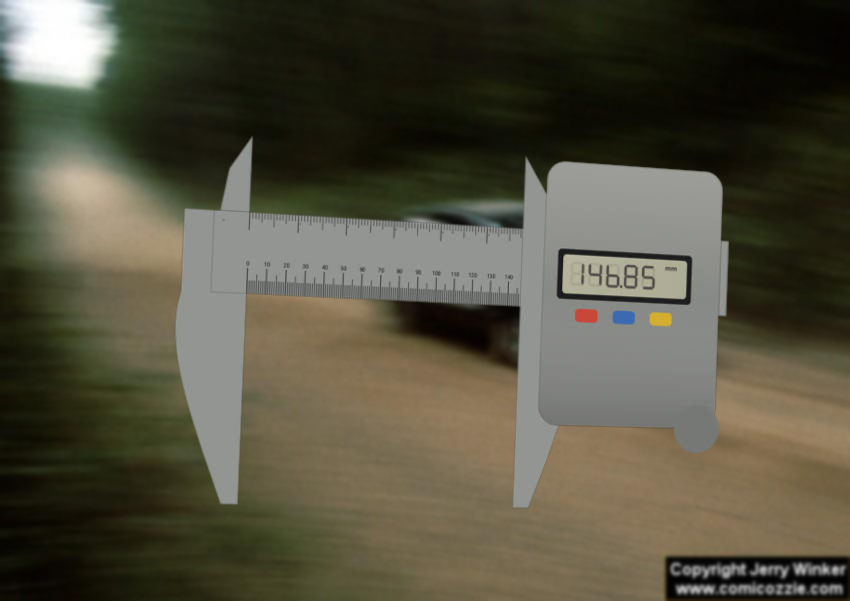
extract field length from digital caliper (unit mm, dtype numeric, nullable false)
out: 146.85 mm
